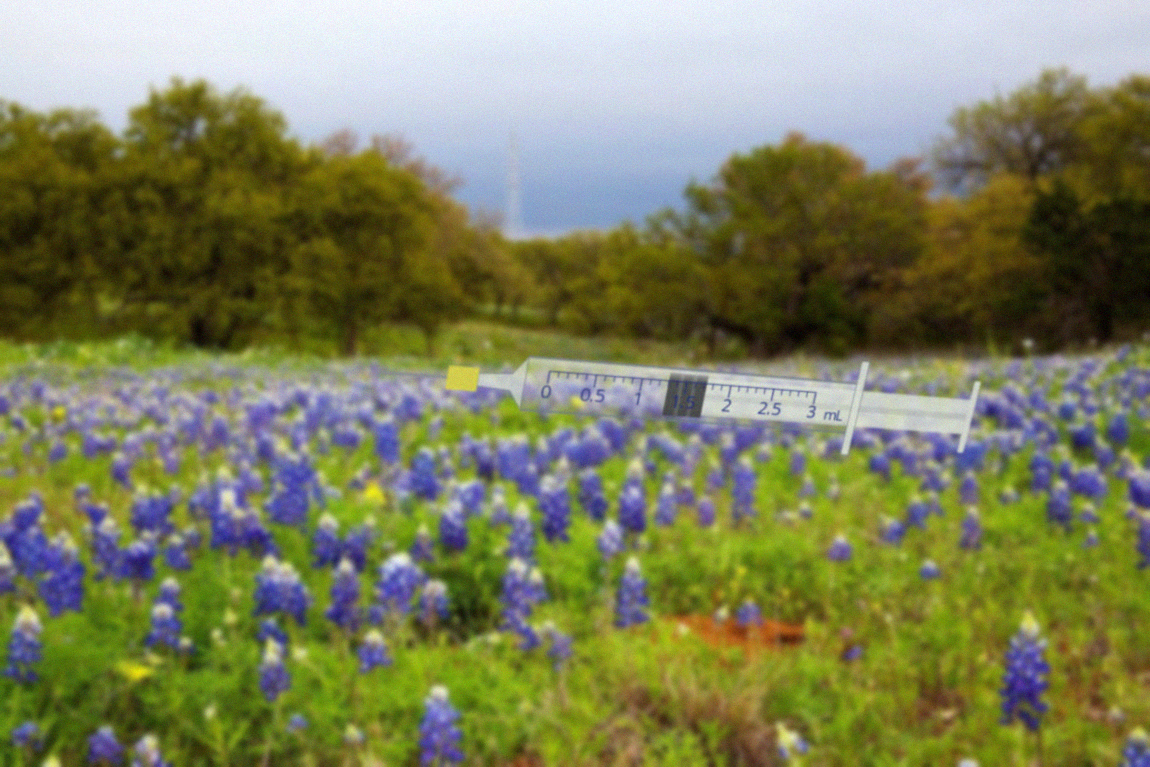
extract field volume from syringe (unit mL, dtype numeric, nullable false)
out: 1.3 mL
